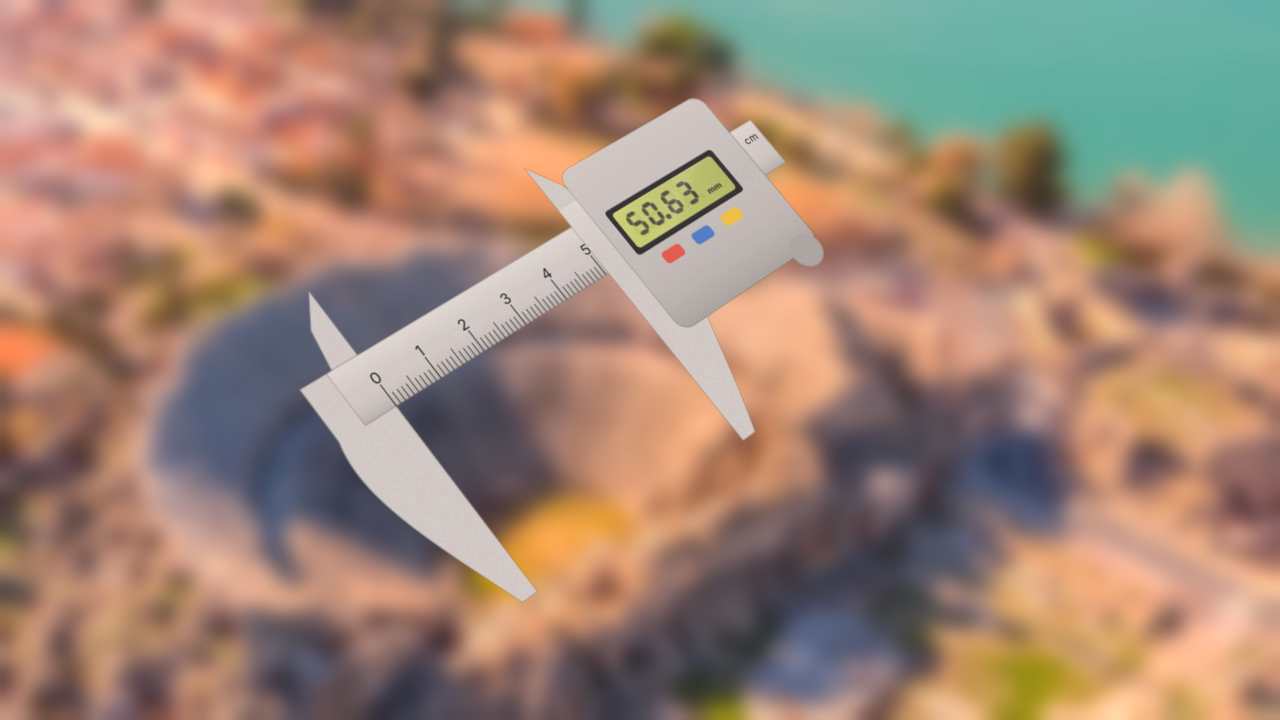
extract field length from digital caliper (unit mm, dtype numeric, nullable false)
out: 50.63 mm
